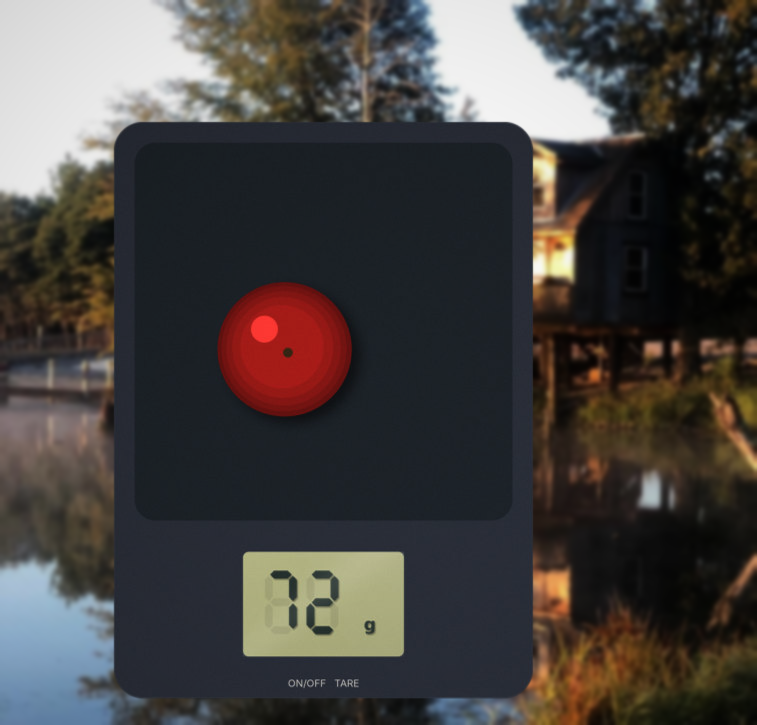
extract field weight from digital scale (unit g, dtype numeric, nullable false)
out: 72 g
